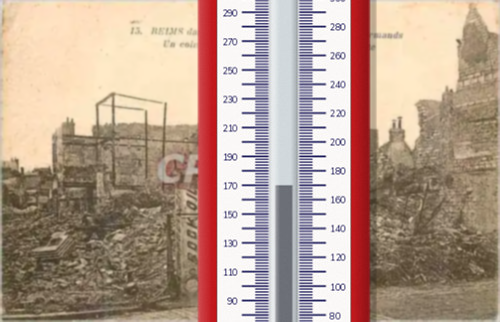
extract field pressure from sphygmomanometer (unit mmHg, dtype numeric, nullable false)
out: 170 mmHg
